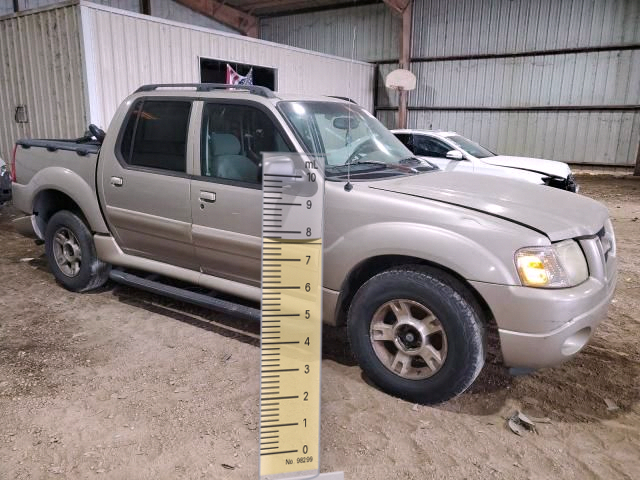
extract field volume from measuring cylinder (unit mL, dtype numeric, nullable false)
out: 7.6 mL
